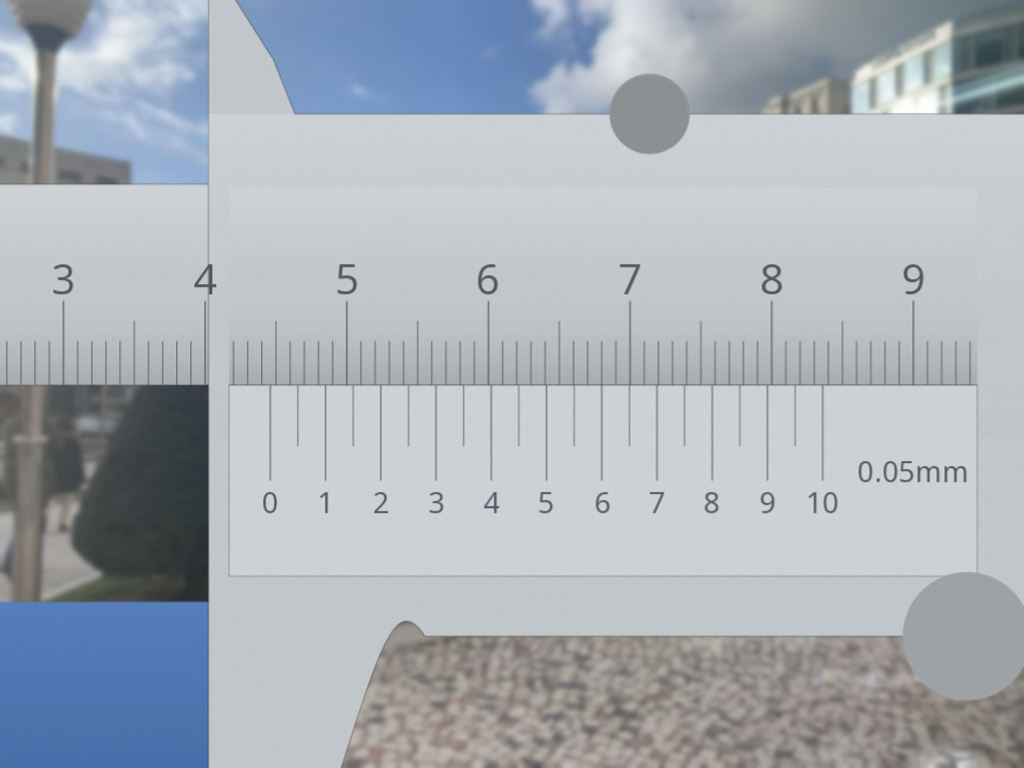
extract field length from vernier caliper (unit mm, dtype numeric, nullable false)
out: 44.6 mm
